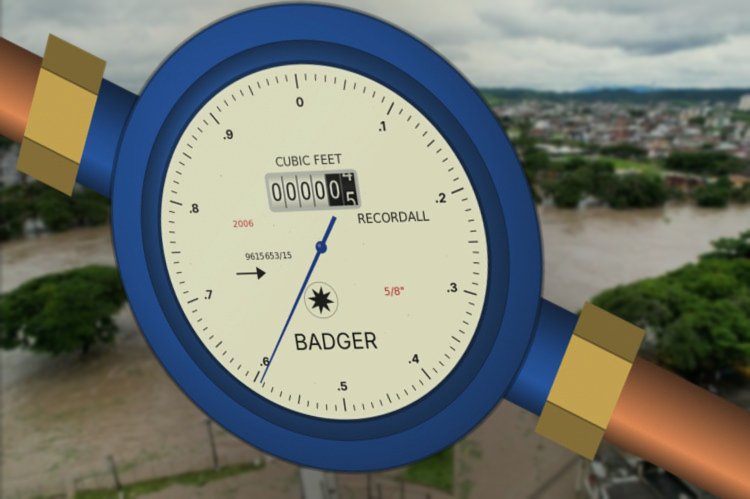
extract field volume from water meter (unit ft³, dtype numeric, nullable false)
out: 4.59 ft³
